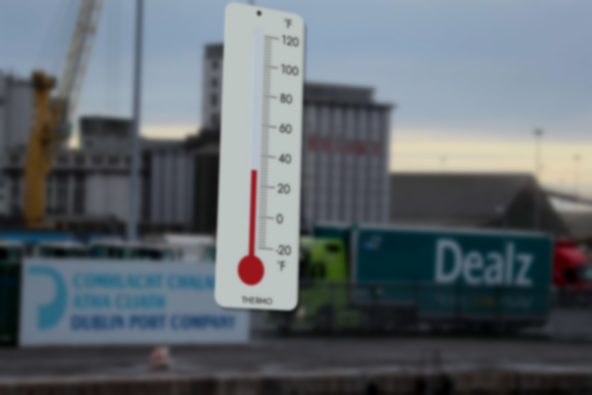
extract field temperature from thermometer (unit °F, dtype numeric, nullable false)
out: 30 °F
